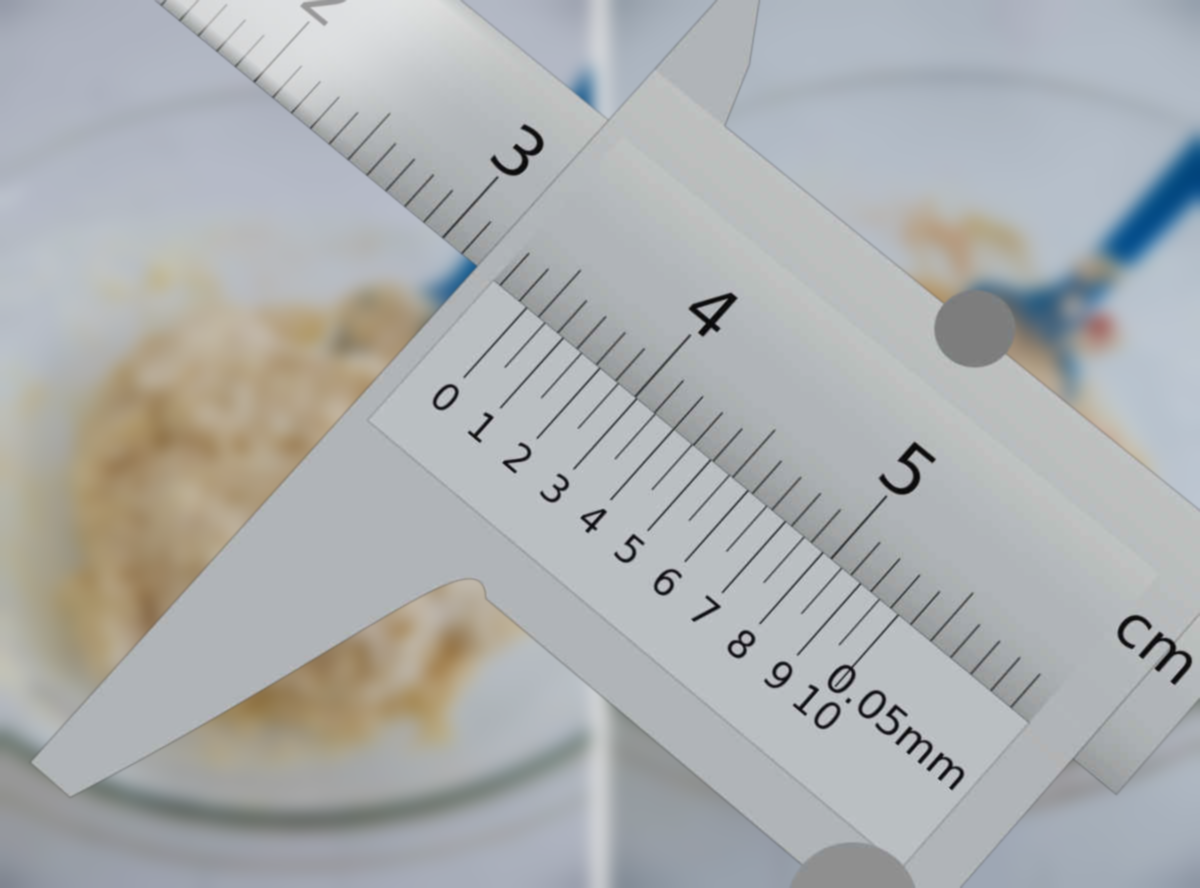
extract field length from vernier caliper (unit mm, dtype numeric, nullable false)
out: 34.4 mm
